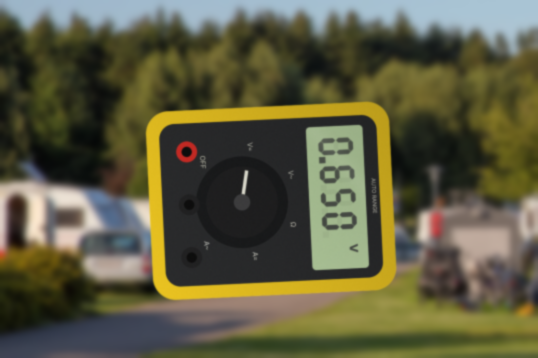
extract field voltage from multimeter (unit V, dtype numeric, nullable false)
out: 0.650 V
